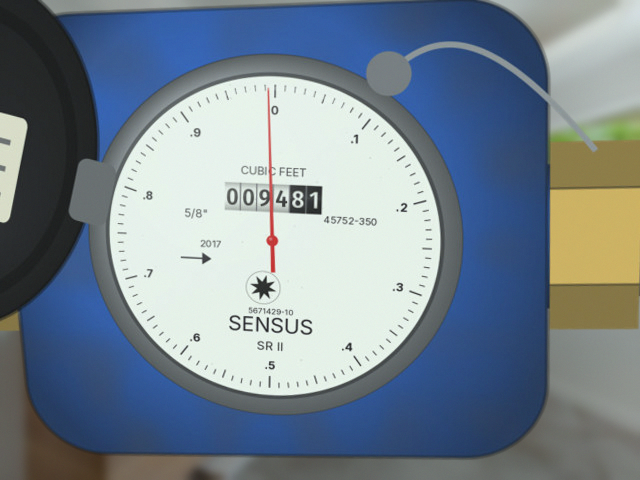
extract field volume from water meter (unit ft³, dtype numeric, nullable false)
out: 9480.99 ft³
